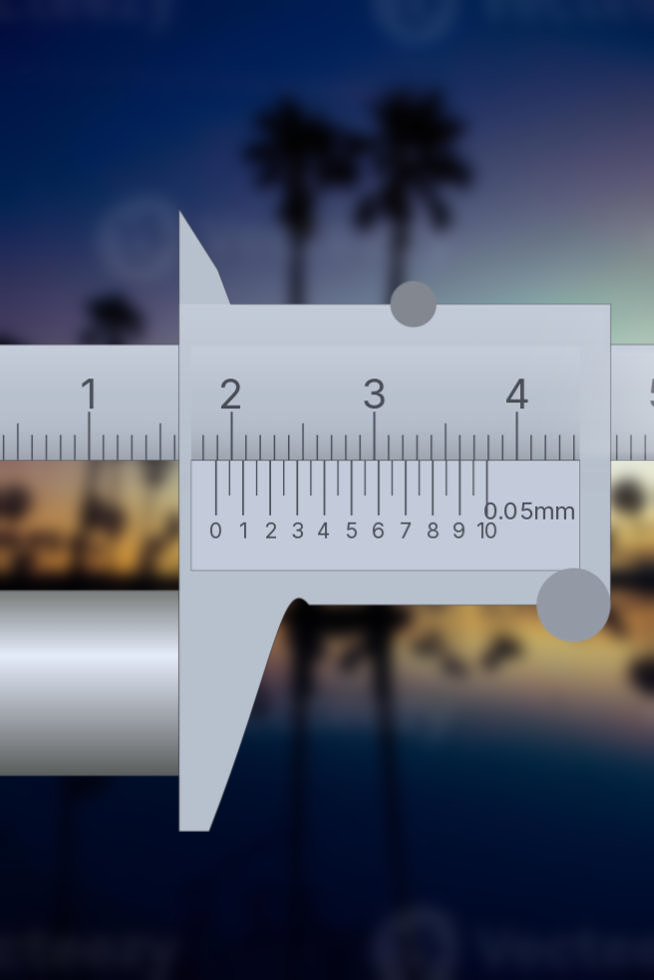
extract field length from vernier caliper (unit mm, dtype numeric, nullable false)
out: 18.9 mm
